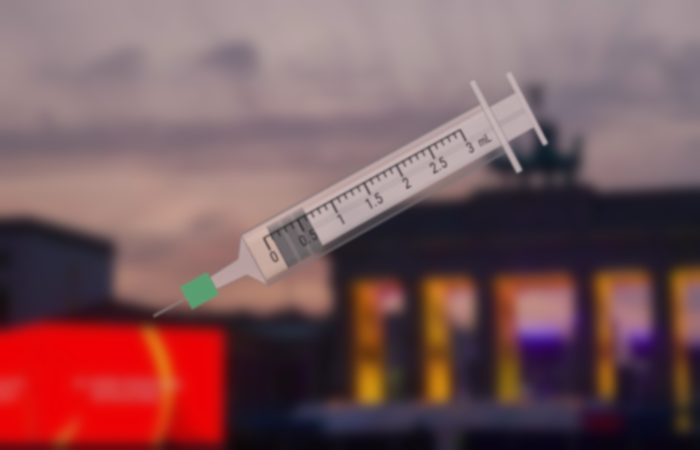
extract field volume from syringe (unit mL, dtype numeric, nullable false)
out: 0.1 mL
